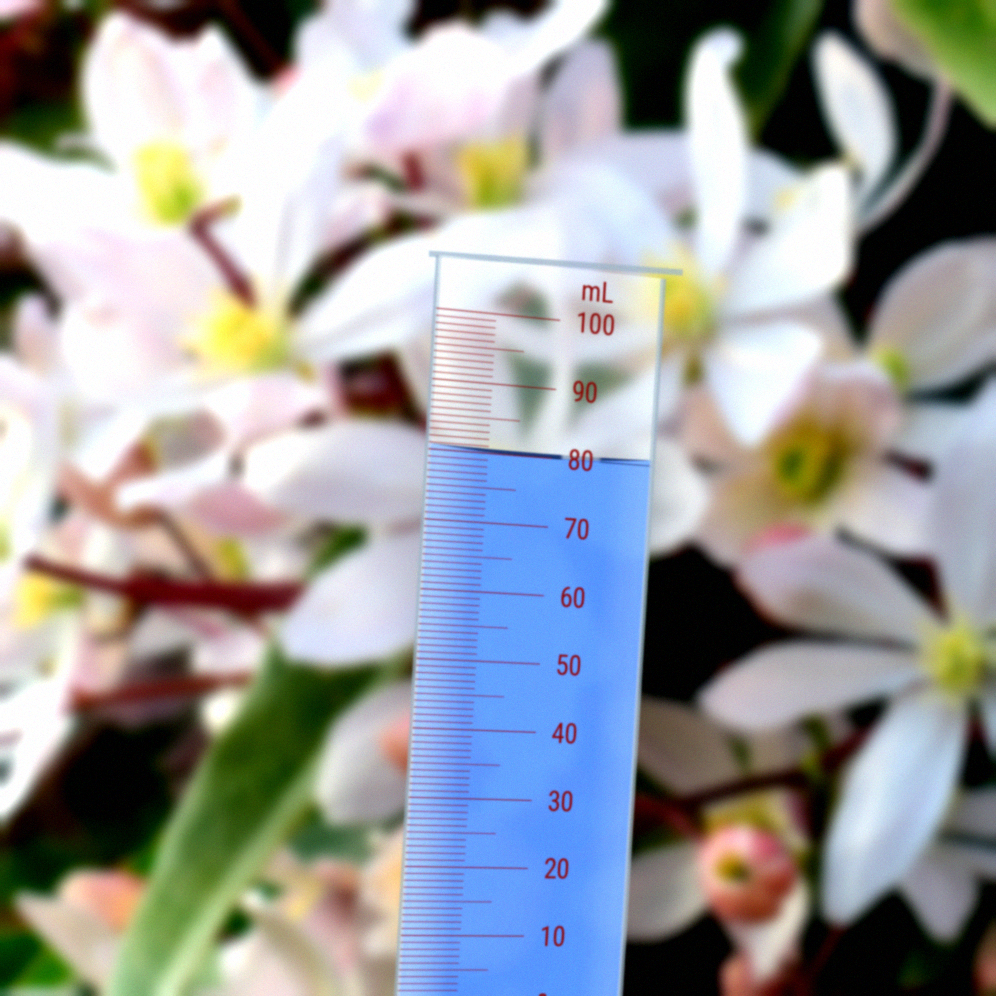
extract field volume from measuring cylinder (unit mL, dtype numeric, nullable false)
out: 80 mL
